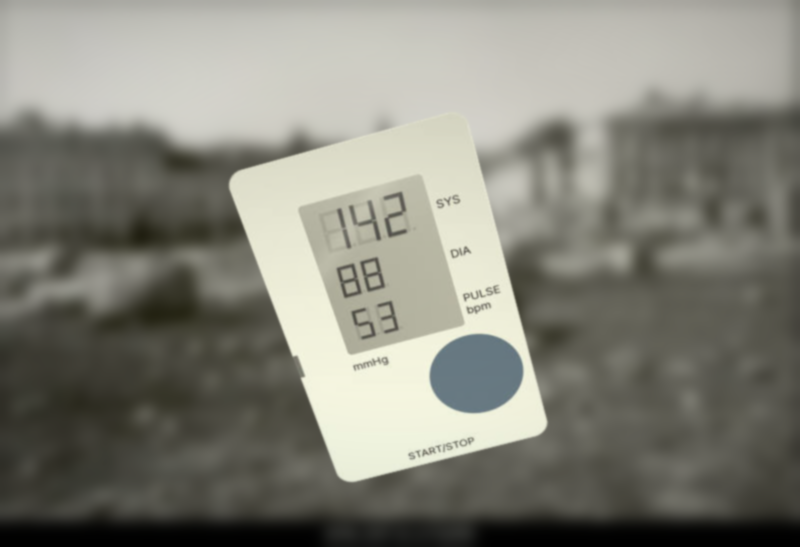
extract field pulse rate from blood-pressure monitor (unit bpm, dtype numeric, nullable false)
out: 53 bpm
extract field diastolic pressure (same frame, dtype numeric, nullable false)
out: 88 mmHg
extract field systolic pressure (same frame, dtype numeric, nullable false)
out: 142 mmHg
